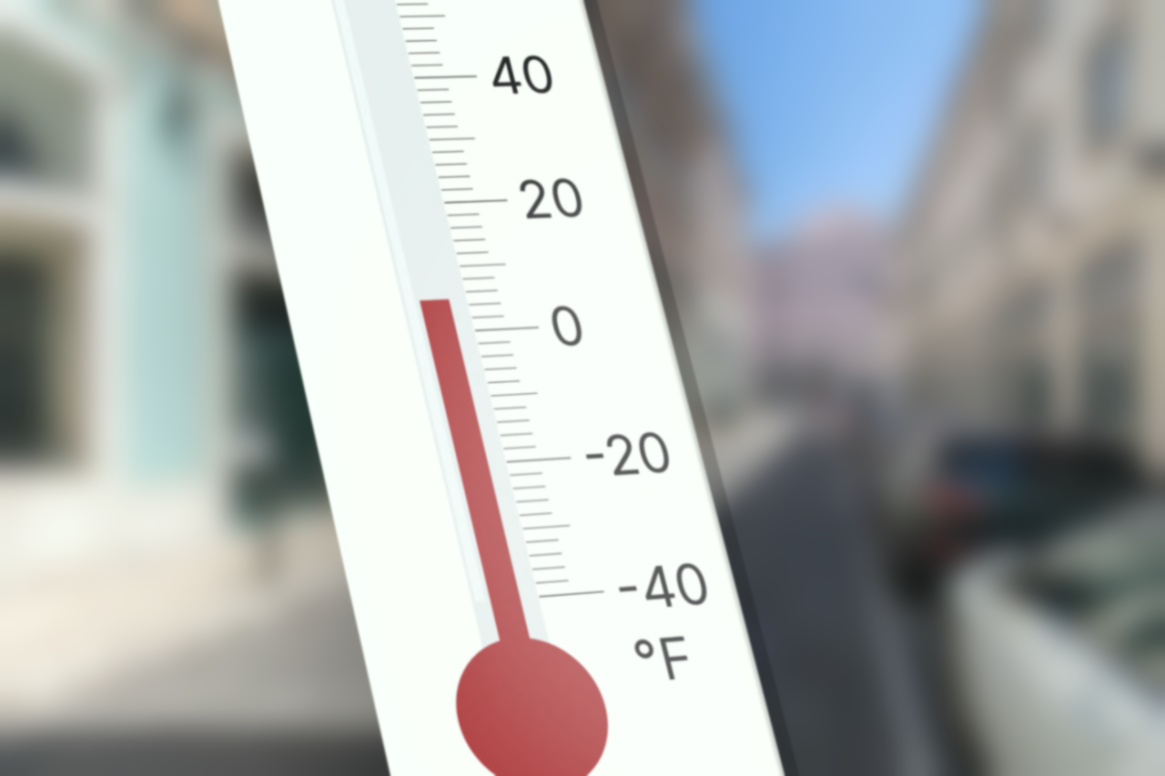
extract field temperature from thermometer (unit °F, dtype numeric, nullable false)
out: 5 °F
